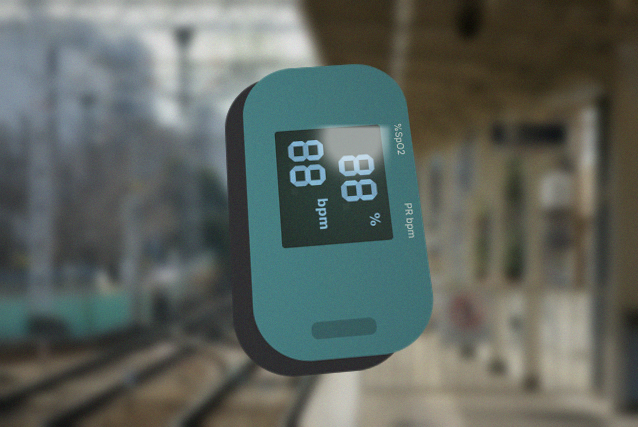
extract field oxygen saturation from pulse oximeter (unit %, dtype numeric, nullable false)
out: 88 %
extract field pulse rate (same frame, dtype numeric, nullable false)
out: 88 bpm
